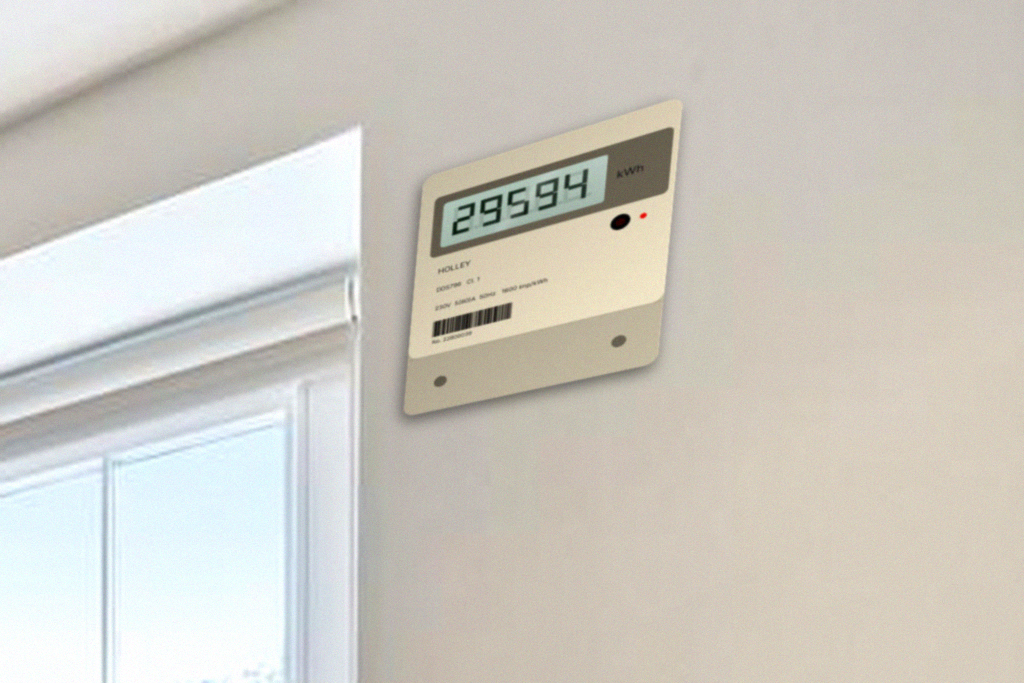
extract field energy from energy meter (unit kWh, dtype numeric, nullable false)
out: 29594 kWh
